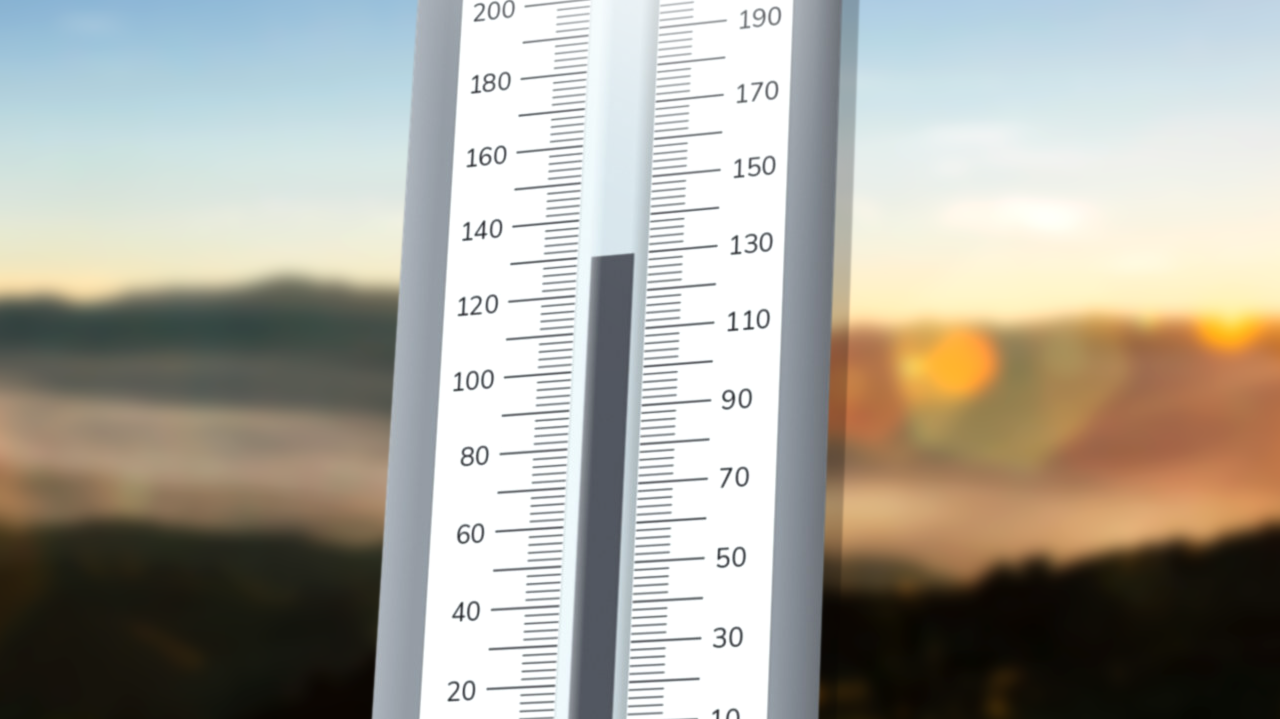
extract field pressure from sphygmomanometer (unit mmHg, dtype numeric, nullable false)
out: 130 mmHg
